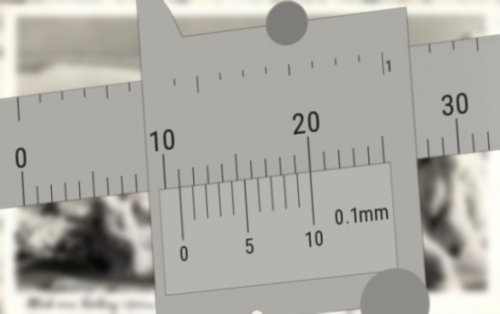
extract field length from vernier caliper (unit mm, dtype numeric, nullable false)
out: 11.0 mm
